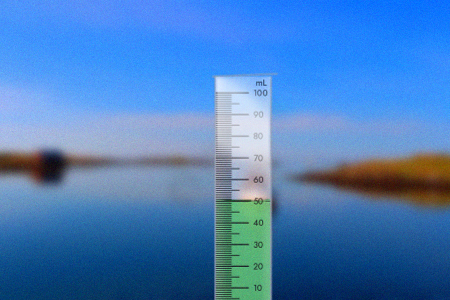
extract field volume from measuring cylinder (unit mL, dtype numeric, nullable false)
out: 50 mL
